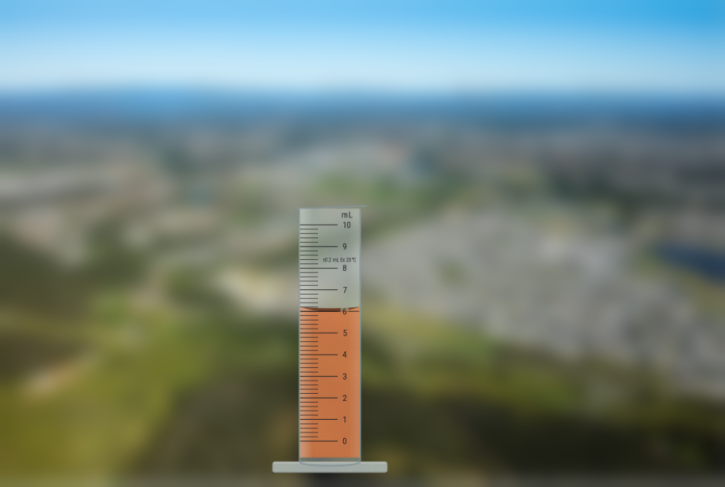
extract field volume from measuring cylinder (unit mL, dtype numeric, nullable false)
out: 6 mL
